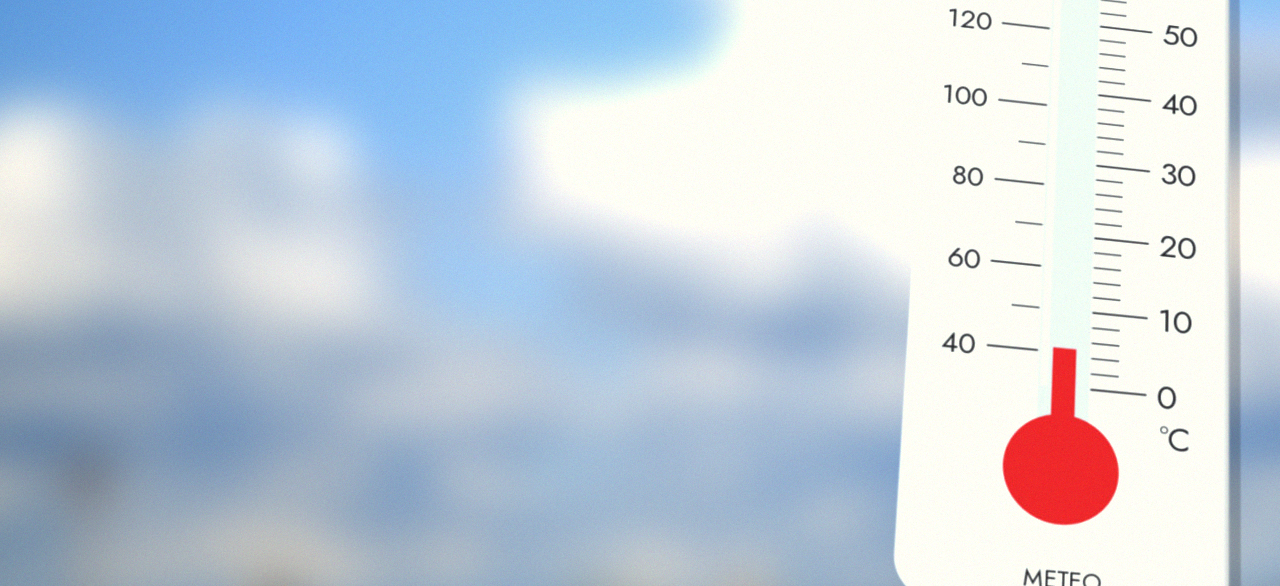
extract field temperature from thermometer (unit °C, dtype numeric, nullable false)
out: 5 °C
